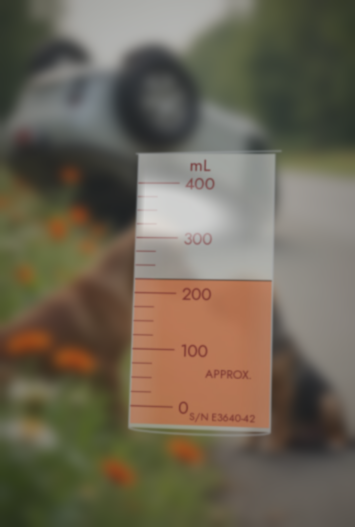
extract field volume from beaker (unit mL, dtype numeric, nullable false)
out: 225 mL
